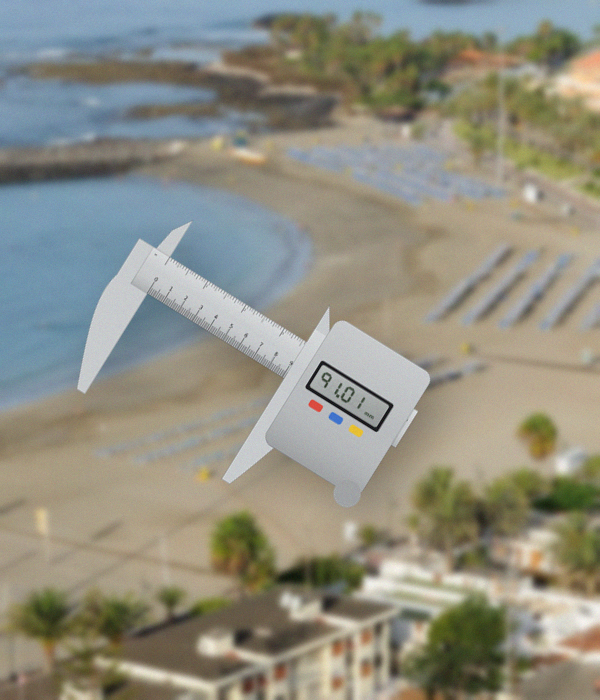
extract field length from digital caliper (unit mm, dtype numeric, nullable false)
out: 91.01 mm
